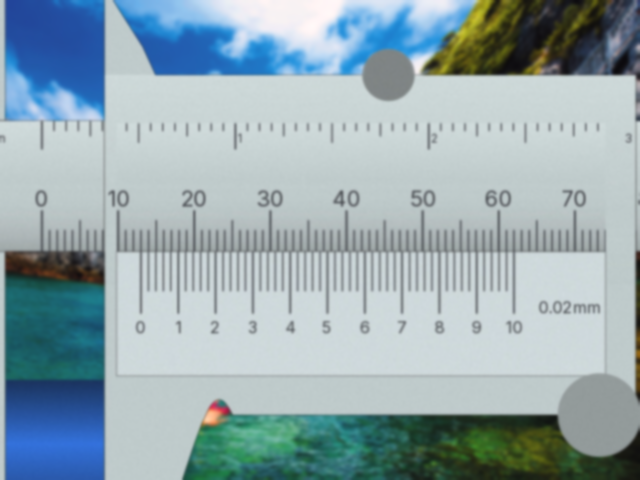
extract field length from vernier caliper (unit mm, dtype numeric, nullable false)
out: 13.0 mm
